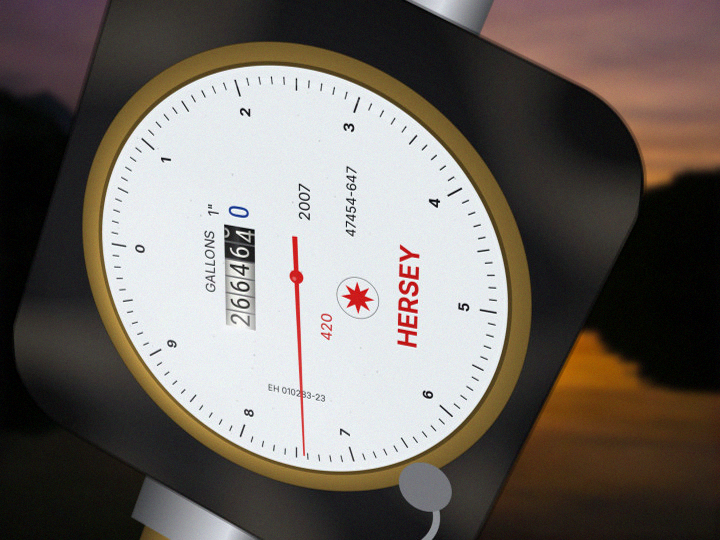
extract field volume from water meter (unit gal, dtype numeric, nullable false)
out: 2664637.4 gal
